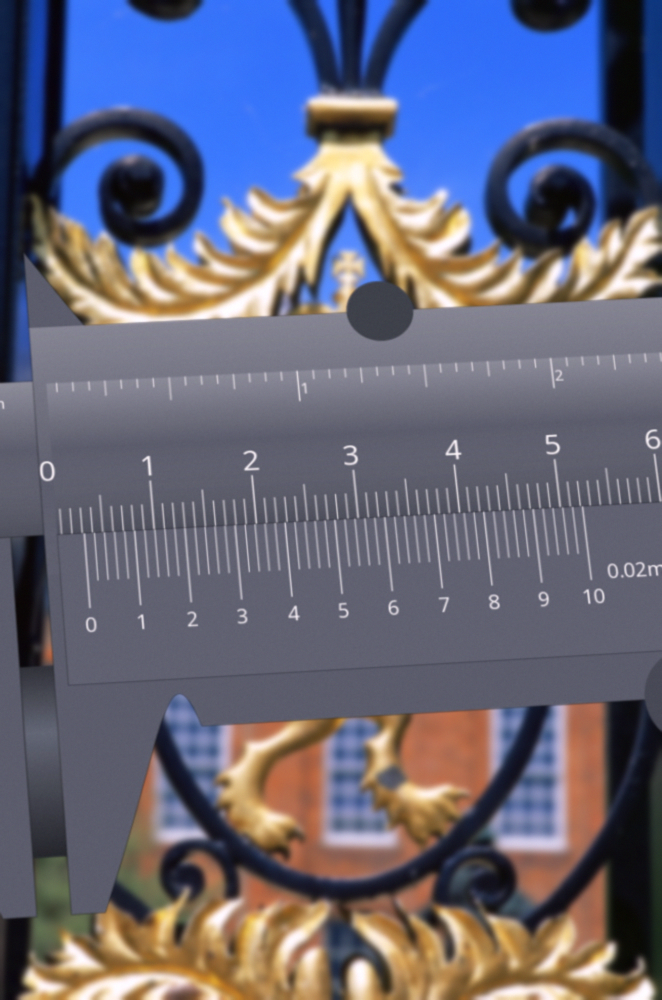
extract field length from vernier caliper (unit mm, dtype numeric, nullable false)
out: 3.2 mm
